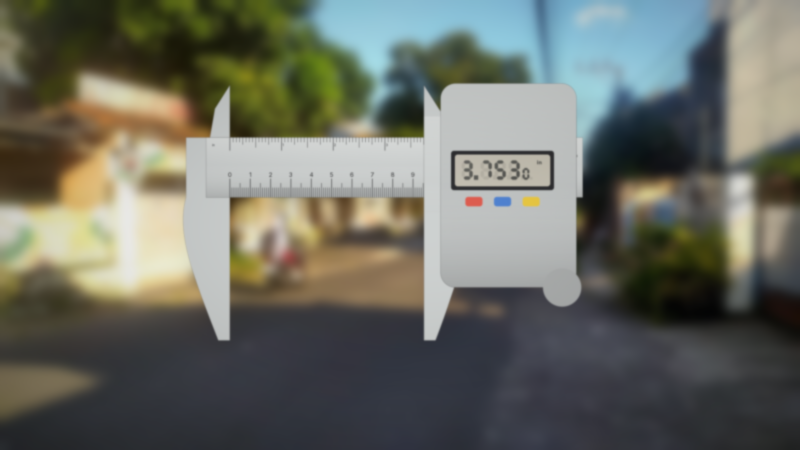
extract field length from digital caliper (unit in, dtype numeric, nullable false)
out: 3.7530 in
